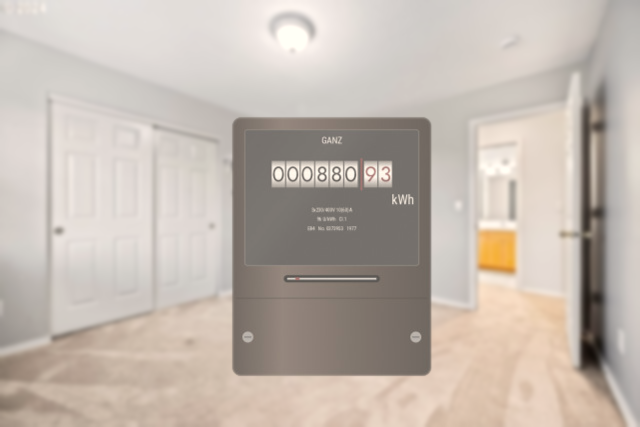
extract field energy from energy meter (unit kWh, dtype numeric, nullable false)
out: 880.93 kWh
